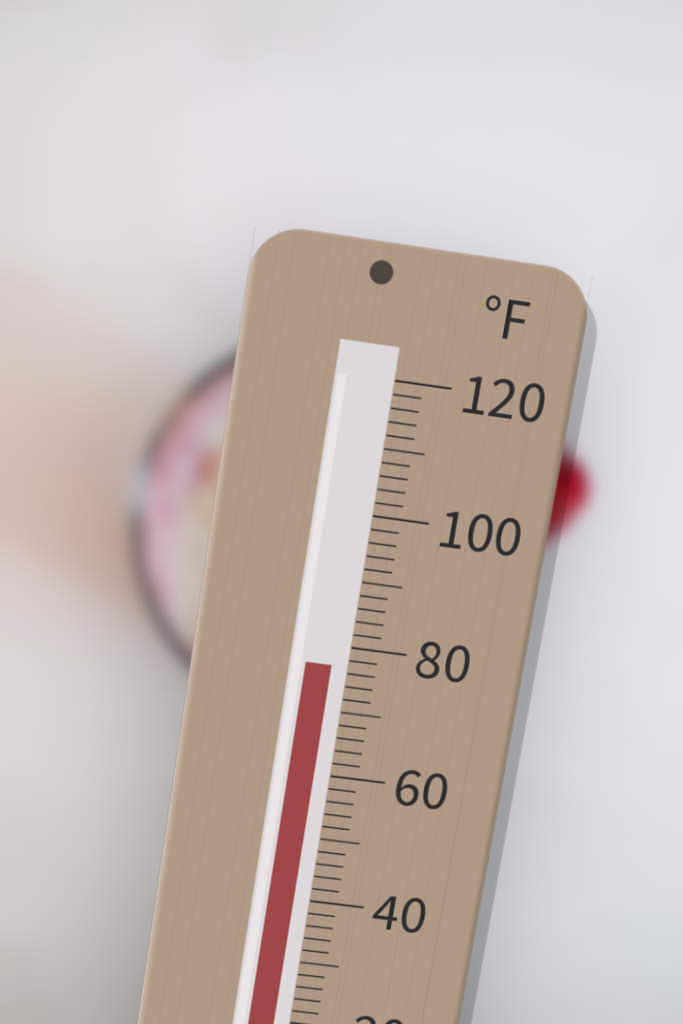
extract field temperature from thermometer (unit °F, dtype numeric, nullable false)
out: 77 °F
